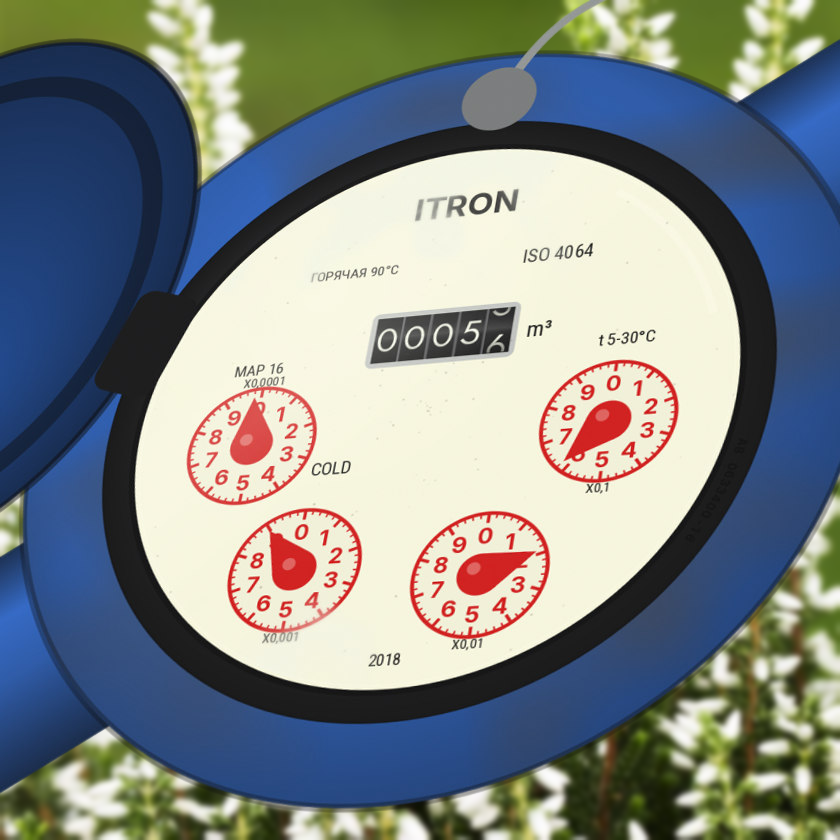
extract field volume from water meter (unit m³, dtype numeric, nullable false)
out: 55.6189 m³
